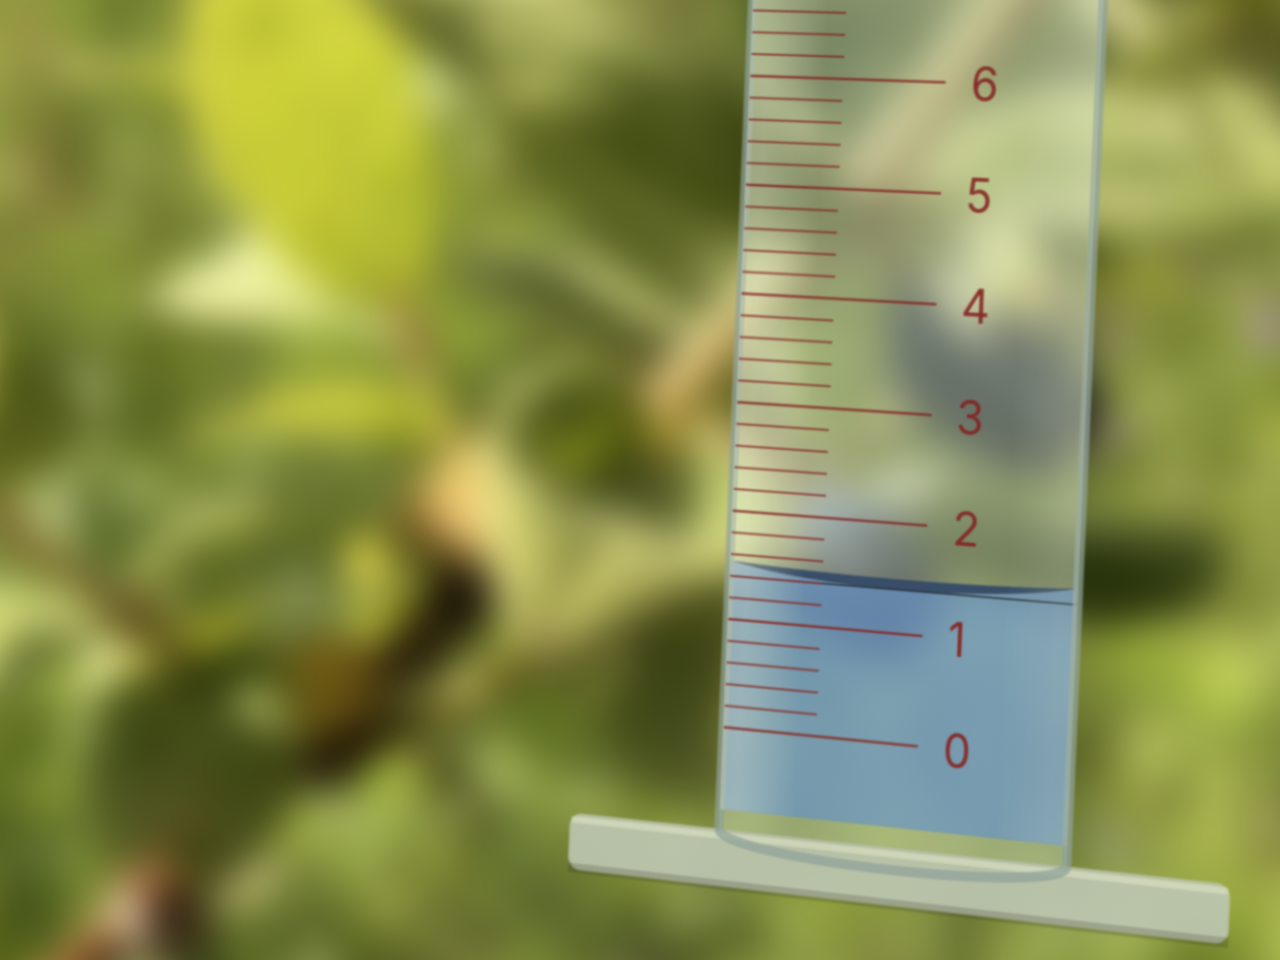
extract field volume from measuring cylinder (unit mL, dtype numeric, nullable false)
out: 1.4 mL
